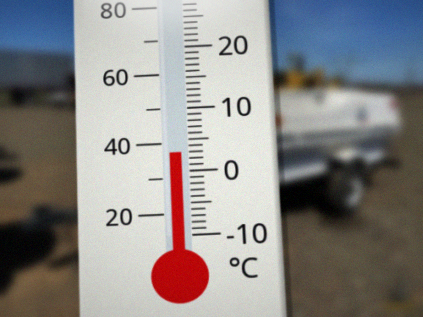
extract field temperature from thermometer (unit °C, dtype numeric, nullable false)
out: 3 °C
